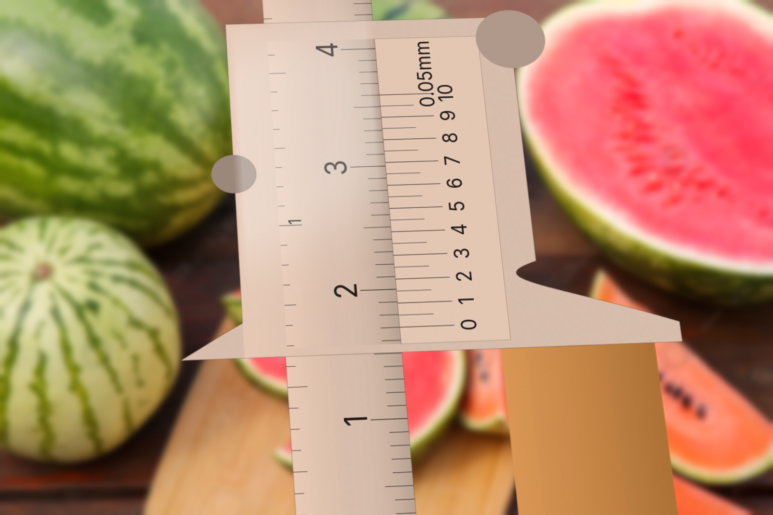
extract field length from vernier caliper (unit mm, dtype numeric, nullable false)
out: 17.0 mm
